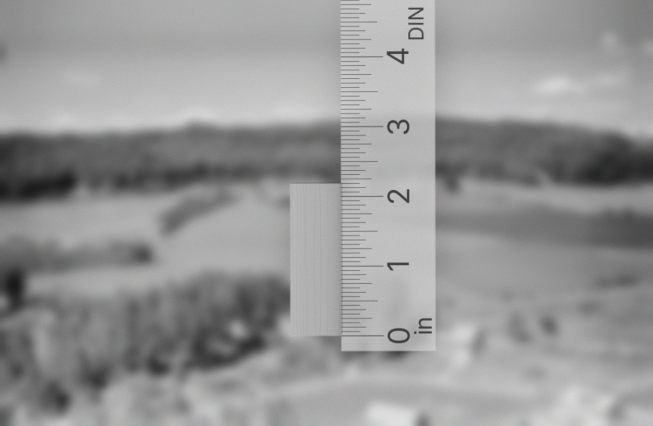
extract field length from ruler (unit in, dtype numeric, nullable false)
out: 2.1875 in
